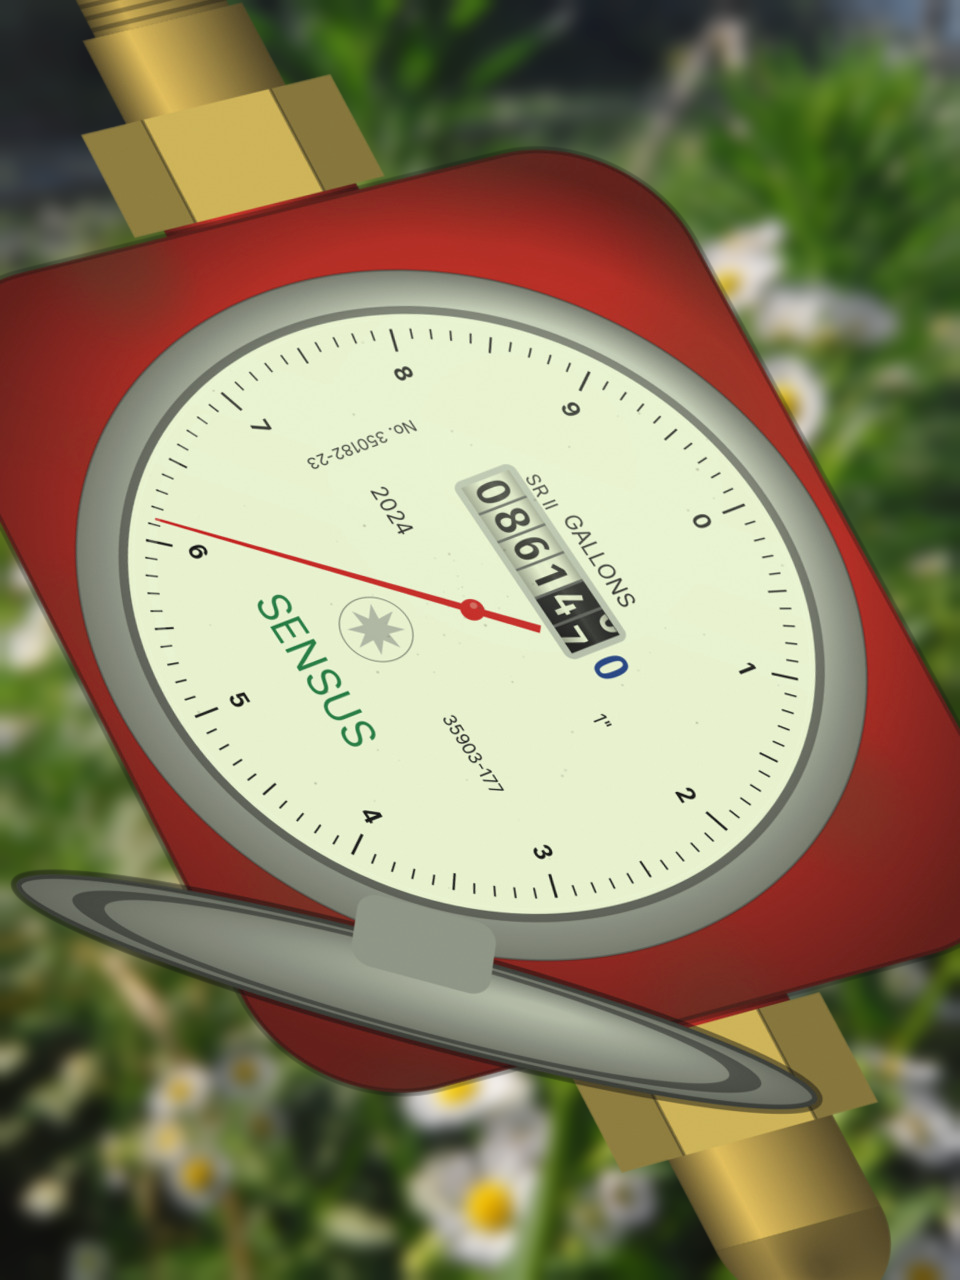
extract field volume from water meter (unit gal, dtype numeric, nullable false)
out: 861466.1 gal
